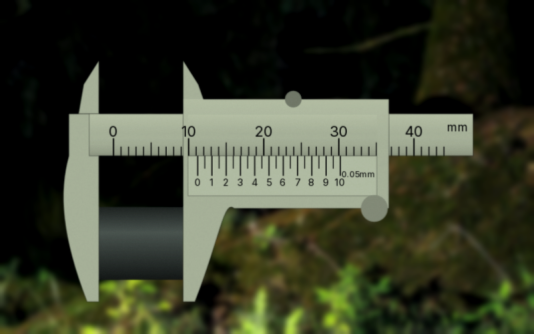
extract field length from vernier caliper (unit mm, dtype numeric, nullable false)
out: 11.2 mm
